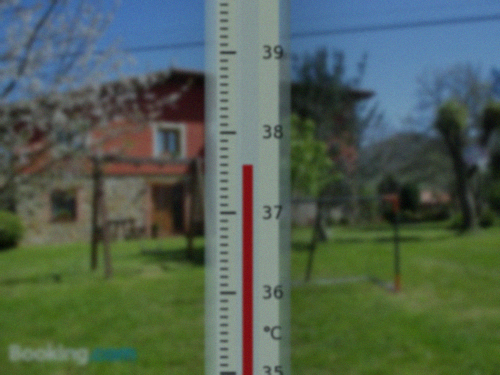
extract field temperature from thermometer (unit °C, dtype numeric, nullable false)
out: 37.6 °C
